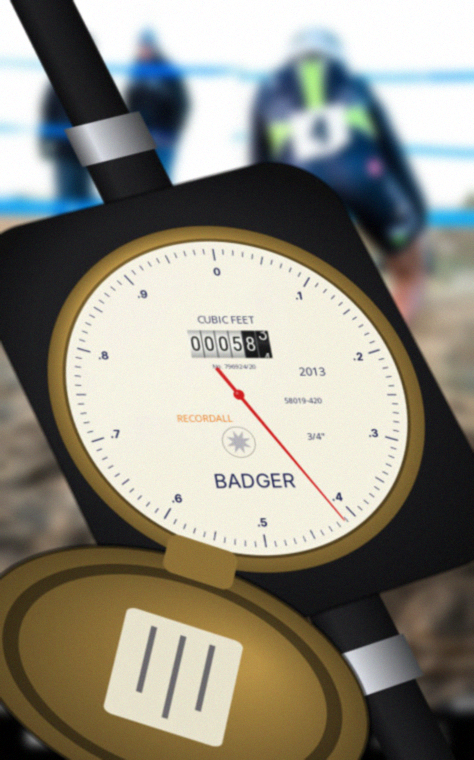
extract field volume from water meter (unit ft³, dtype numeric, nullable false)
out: 583.41 ft³
